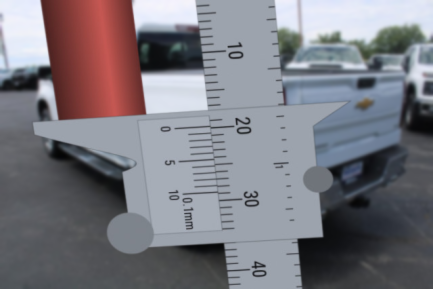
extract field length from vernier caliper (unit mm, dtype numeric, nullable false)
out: 19.8 mm
